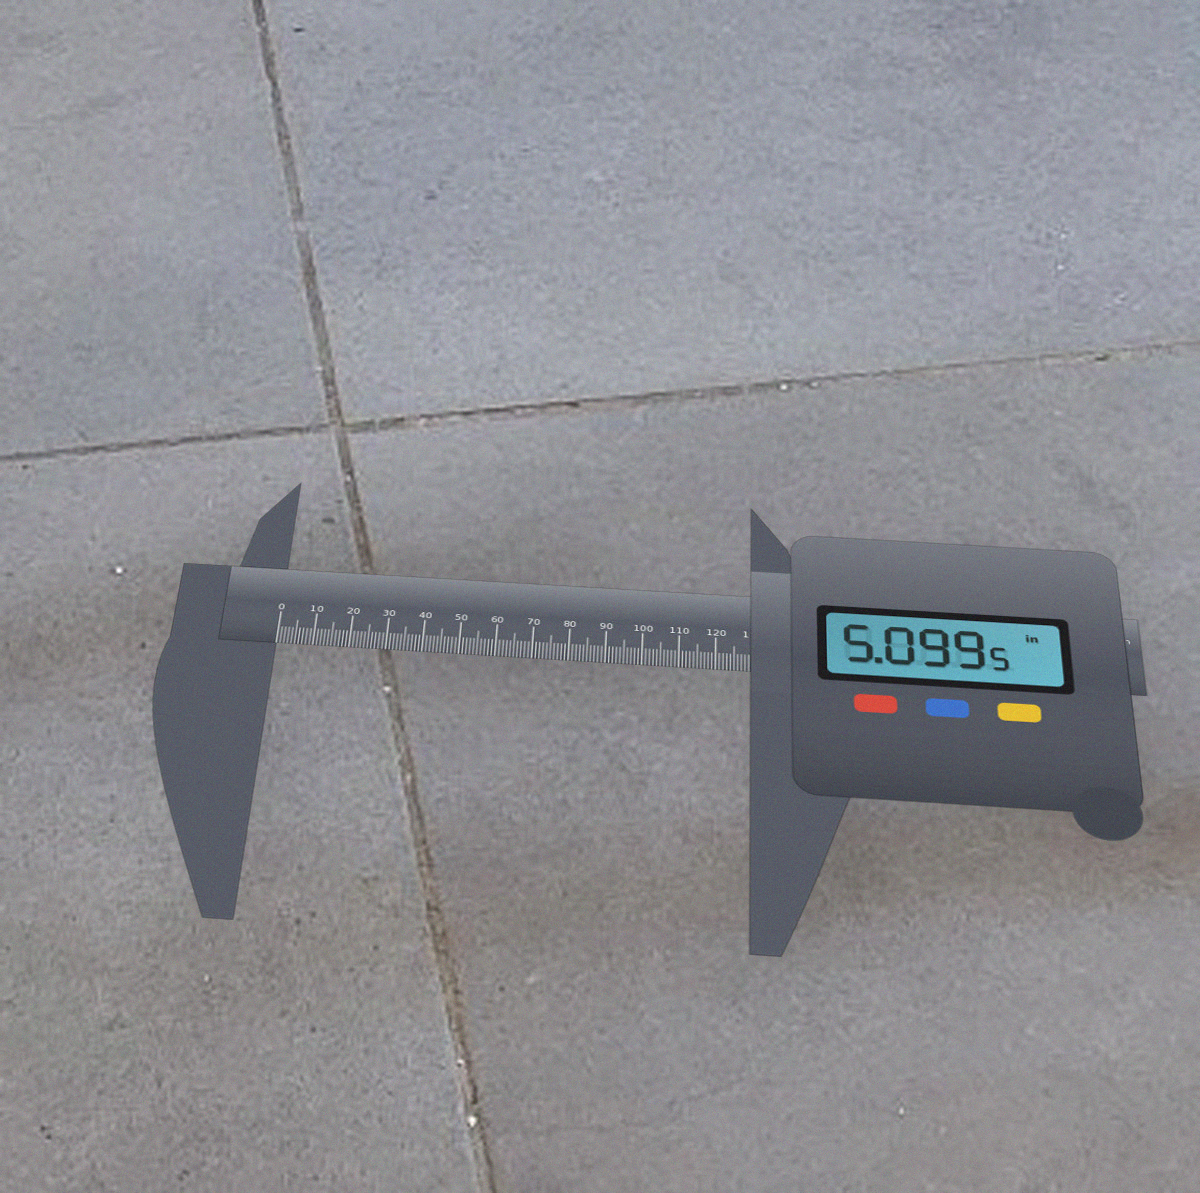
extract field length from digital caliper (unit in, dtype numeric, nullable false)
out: 5.0995 in
